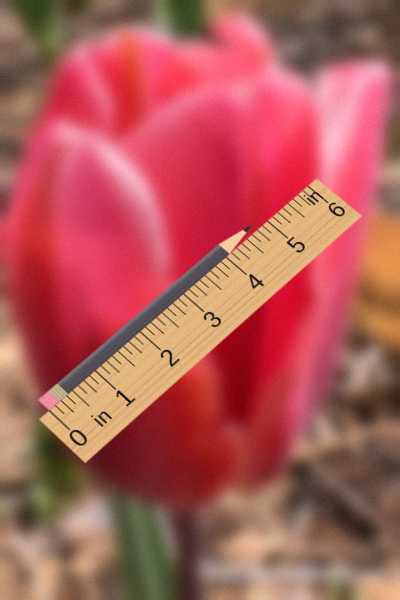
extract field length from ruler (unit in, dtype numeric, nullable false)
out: 4.75 in
